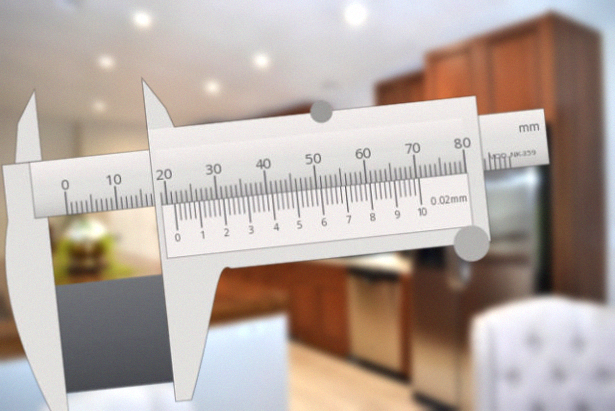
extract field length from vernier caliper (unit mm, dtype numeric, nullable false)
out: 21.5 mm
